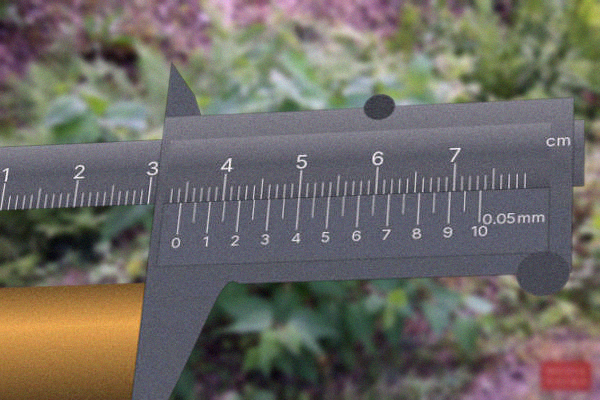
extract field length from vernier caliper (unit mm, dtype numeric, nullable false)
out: 34.4 mm
